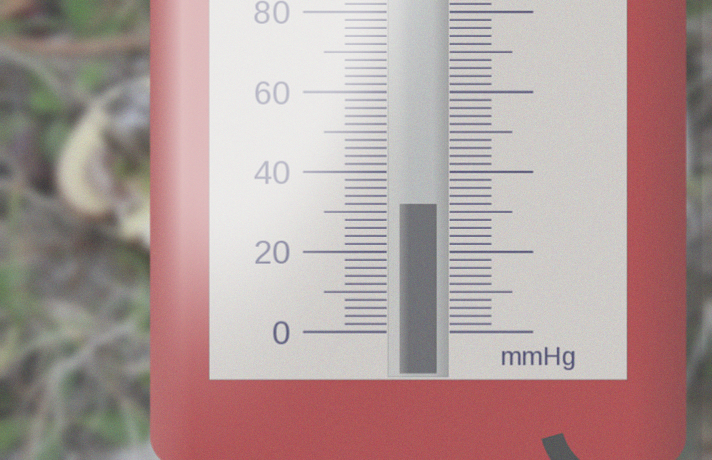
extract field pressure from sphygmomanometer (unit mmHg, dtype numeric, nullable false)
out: 32 mmHg
